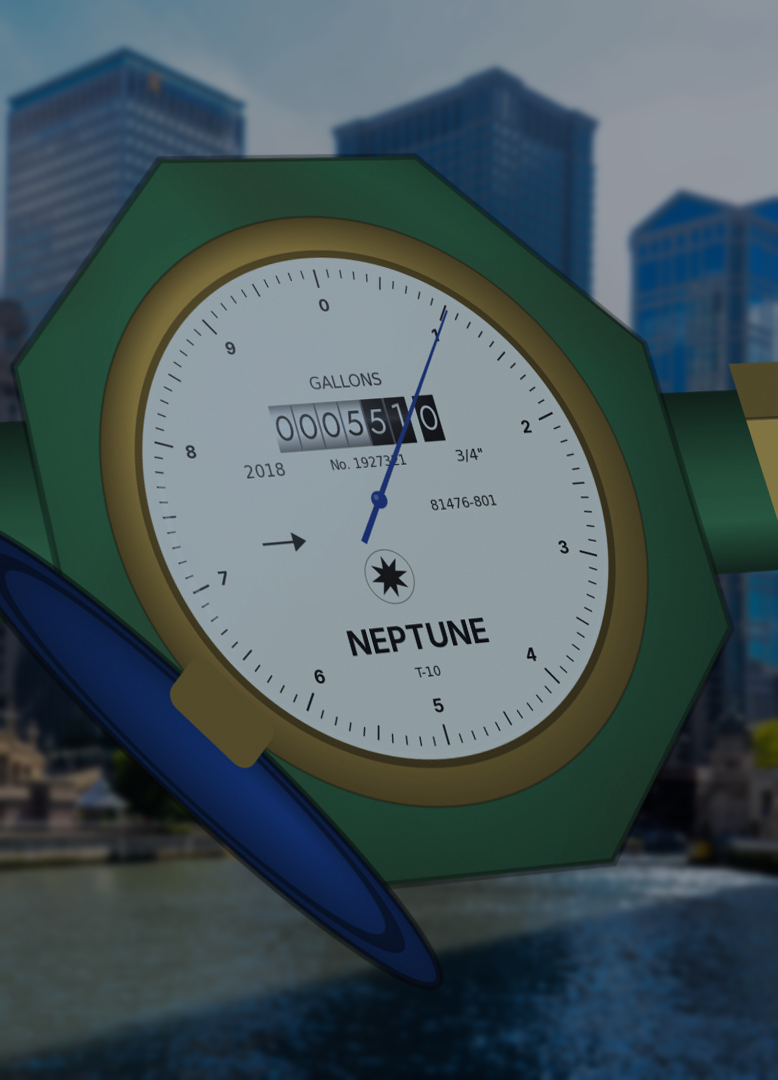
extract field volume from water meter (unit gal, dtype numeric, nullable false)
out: 5511.0 gal
